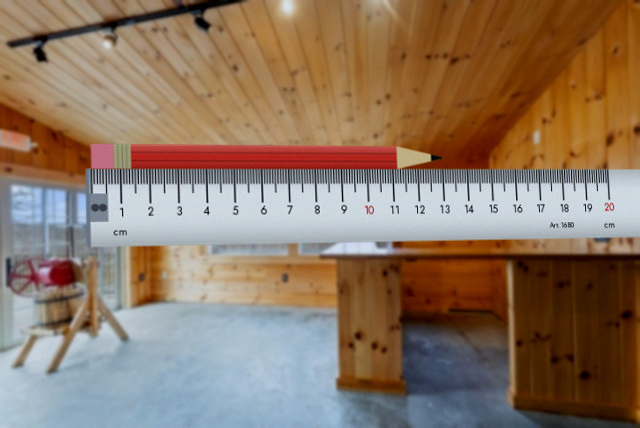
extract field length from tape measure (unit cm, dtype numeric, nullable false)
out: 13 cm
